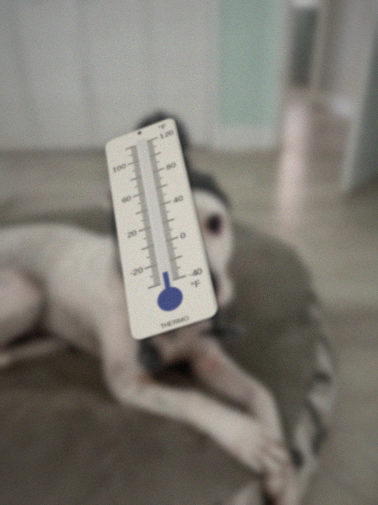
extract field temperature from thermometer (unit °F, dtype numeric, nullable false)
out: -30 °F
